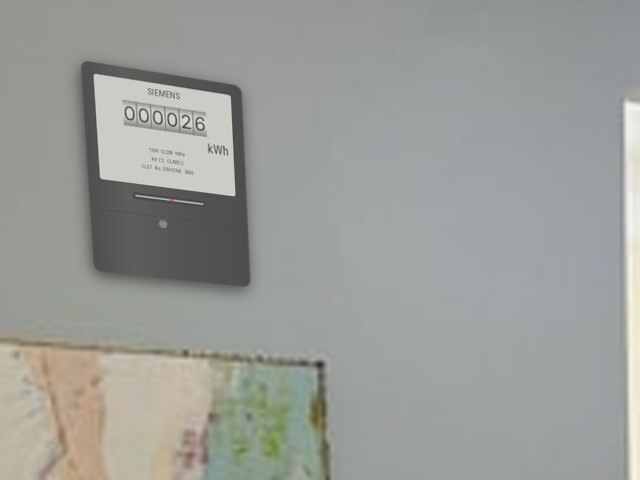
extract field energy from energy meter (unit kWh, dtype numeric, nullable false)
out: 26 kWh
